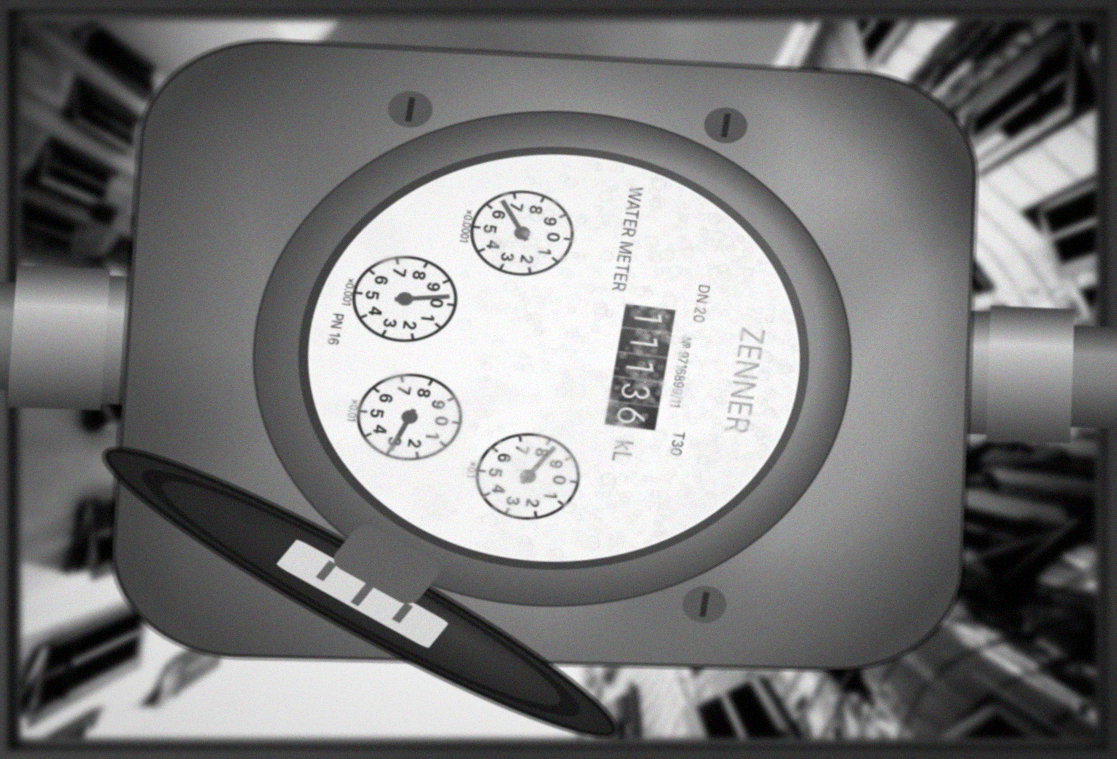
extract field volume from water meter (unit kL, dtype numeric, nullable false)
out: 11136.8296 kL
